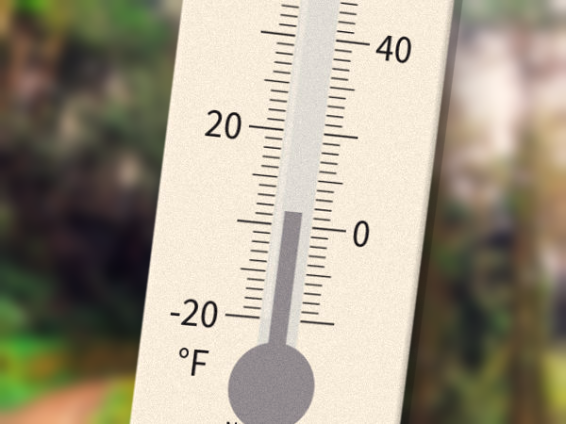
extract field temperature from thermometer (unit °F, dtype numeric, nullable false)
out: 3 °F
